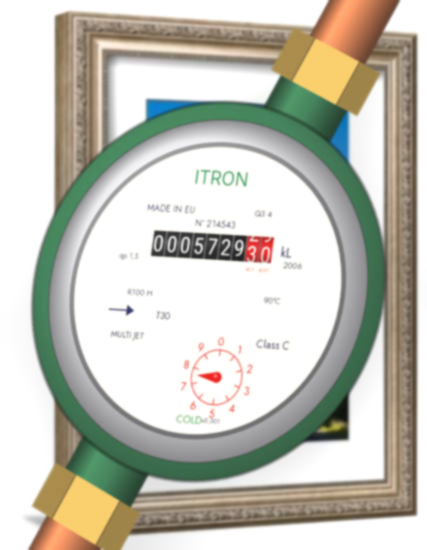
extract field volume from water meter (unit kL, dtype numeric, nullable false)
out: 5729.297 kL
